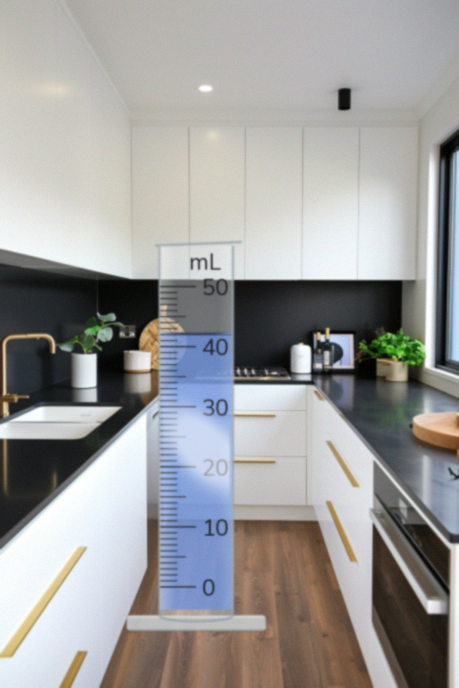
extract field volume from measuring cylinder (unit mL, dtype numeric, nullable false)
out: 42 mL
